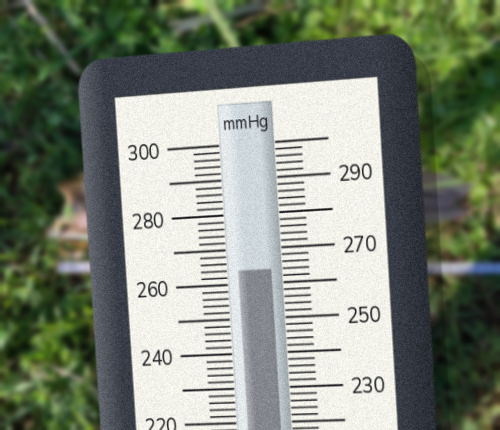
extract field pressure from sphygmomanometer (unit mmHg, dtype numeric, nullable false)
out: 264 mmHg
